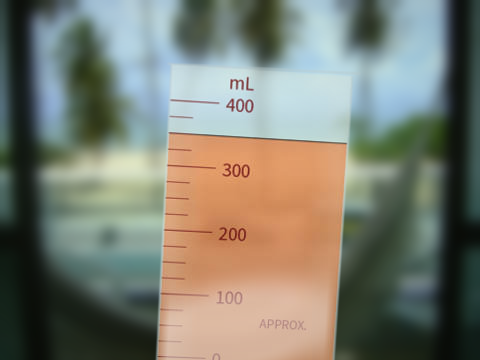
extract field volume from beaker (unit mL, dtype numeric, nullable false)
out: 350 mL
